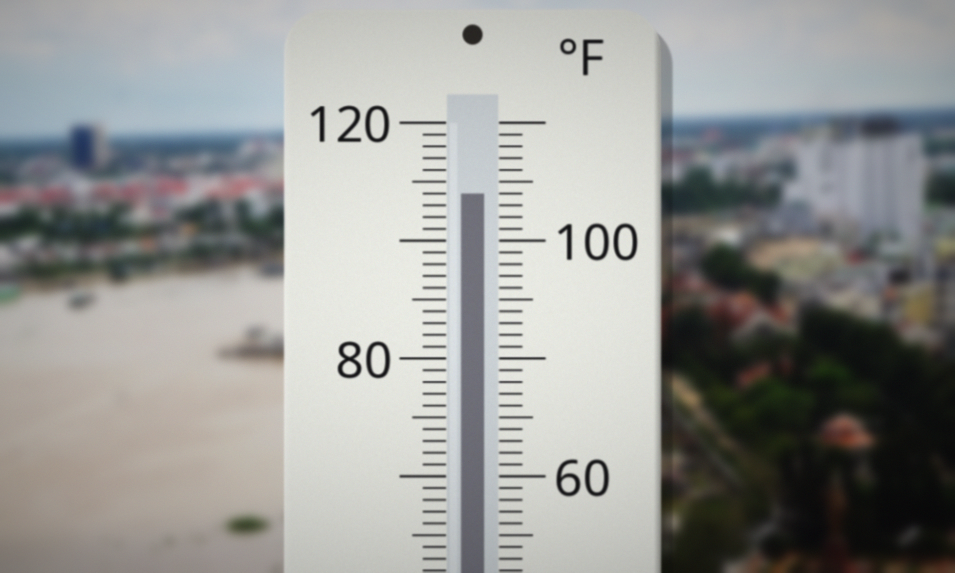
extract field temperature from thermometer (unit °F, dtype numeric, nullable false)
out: 108 °F
